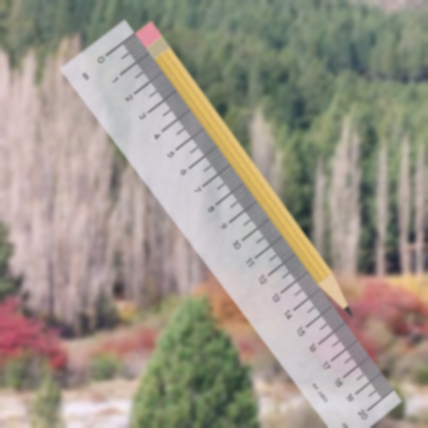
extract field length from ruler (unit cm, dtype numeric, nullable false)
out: 16 cm
